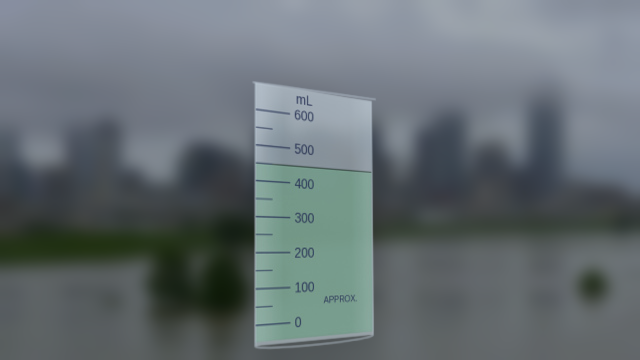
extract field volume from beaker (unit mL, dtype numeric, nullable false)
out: 450 mL
